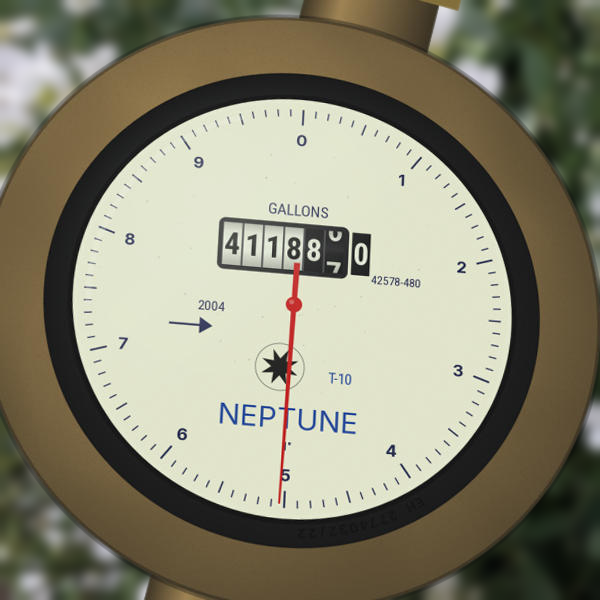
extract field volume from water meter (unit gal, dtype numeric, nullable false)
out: 4118865.0 gal
